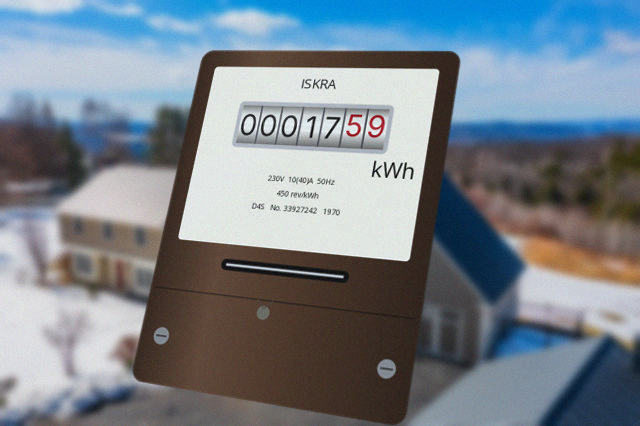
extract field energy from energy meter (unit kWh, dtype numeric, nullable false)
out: 17.59 kWh
